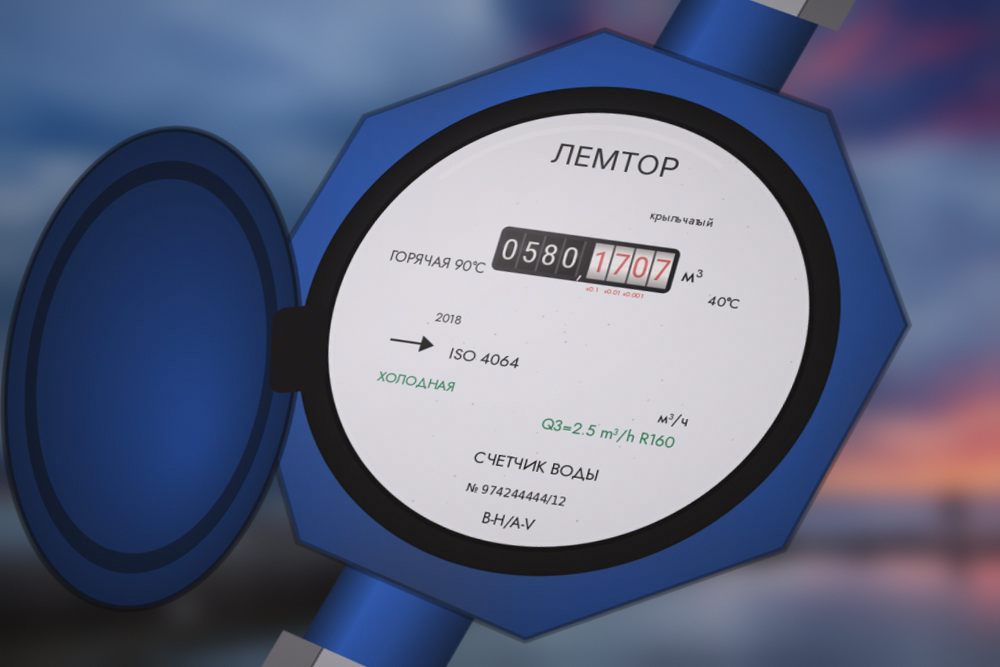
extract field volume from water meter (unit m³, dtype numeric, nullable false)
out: 580.1707 m³
